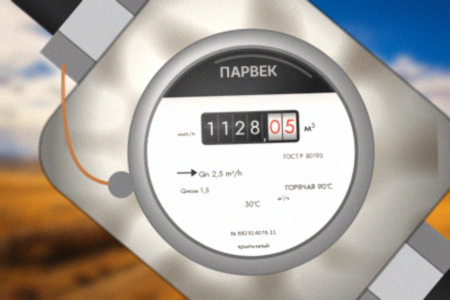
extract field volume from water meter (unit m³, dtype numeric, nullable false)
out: 1128.05 m³
